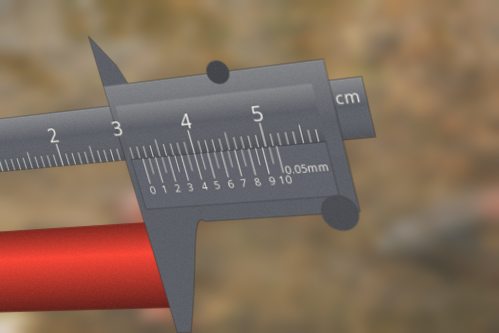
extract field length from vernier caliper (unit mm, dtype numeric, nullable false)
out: 32.4 mm
